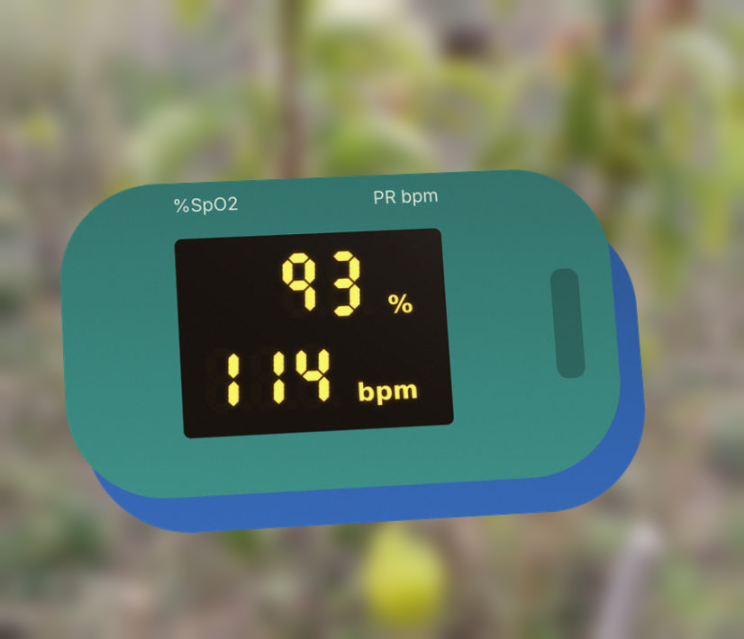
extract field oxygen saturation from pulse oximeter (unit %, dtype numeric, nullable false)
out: 93 %
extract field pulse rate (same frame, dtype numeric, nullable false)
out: 114 bpm
